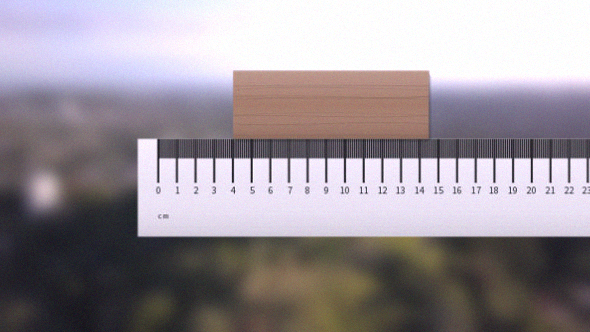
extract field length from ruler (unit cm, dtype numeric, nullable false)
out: 10.5 cm
